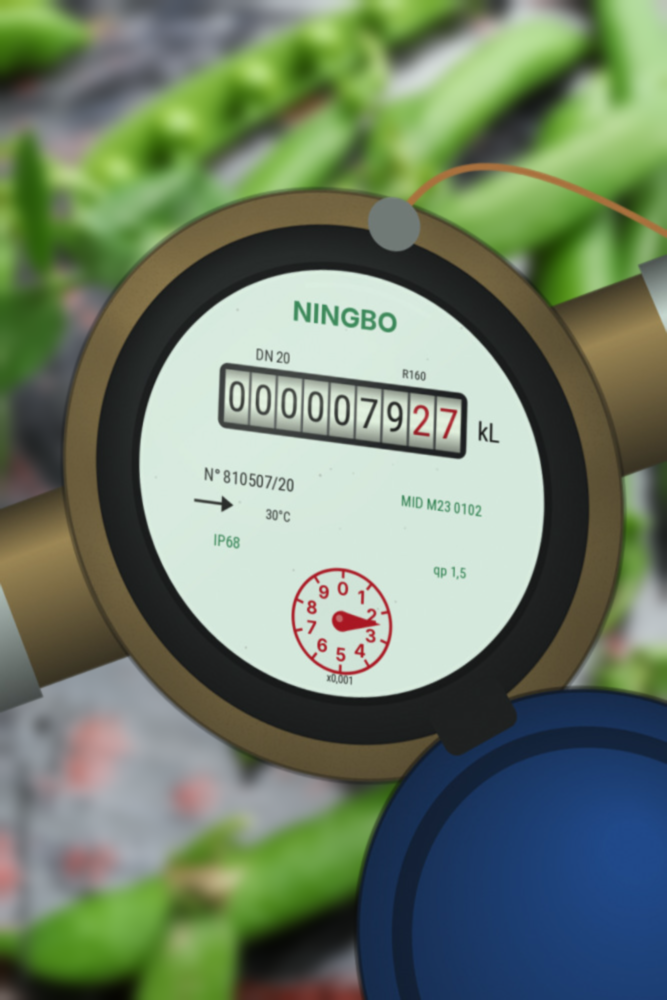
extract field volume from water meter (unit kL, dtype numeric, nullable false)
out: 79.272 kL
